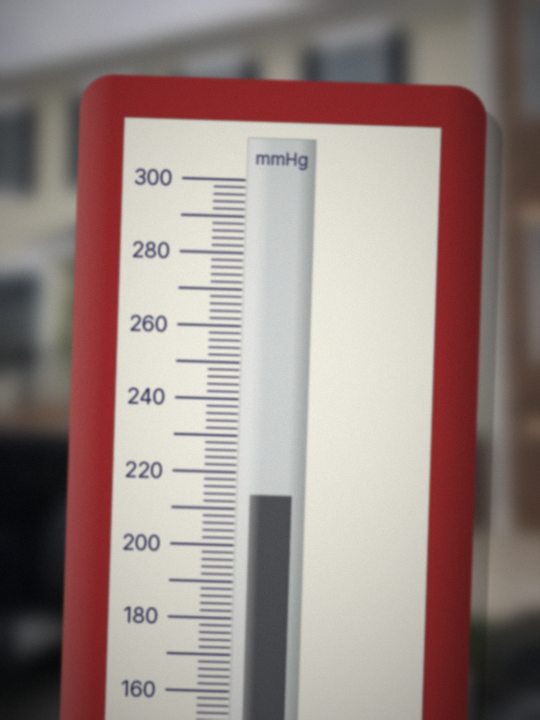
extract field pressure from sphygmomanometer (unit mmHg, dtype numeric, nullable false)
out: 214 mmHg
